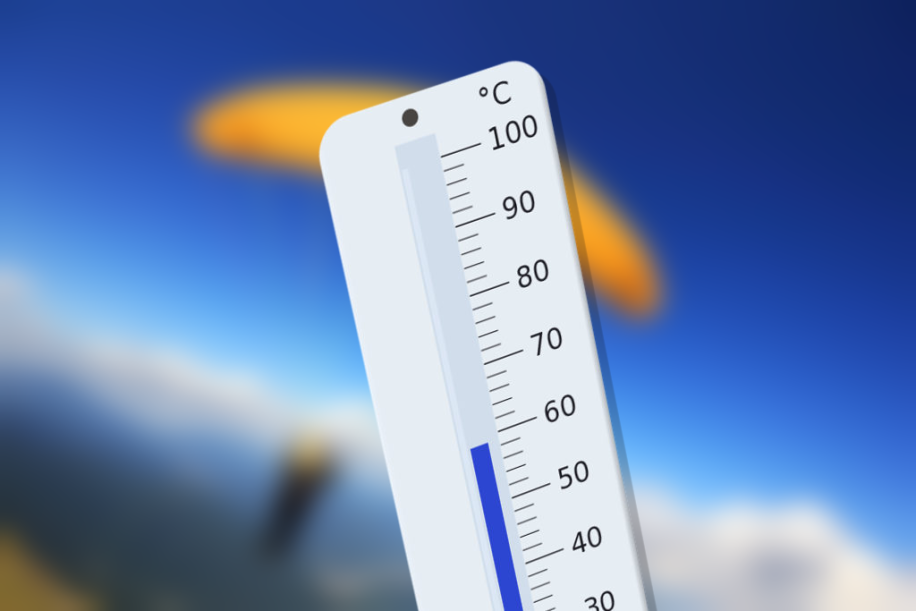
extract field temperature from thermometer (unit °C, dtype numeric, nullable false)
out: 59 °C
